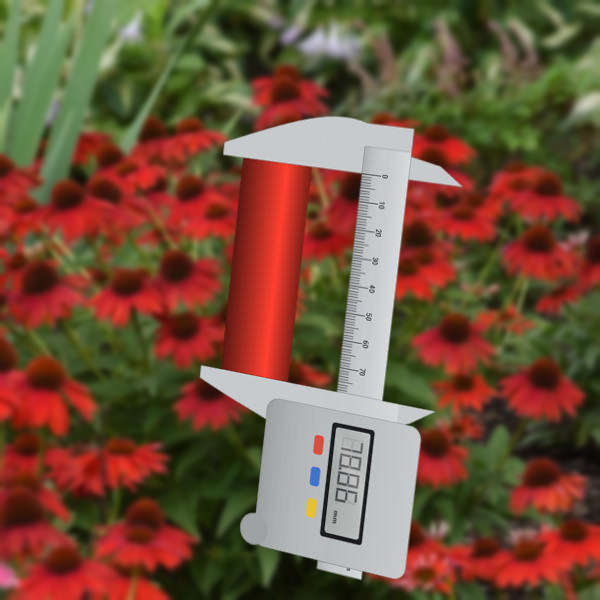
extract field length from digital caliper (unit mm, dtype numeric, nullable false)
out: 78.86 mm
